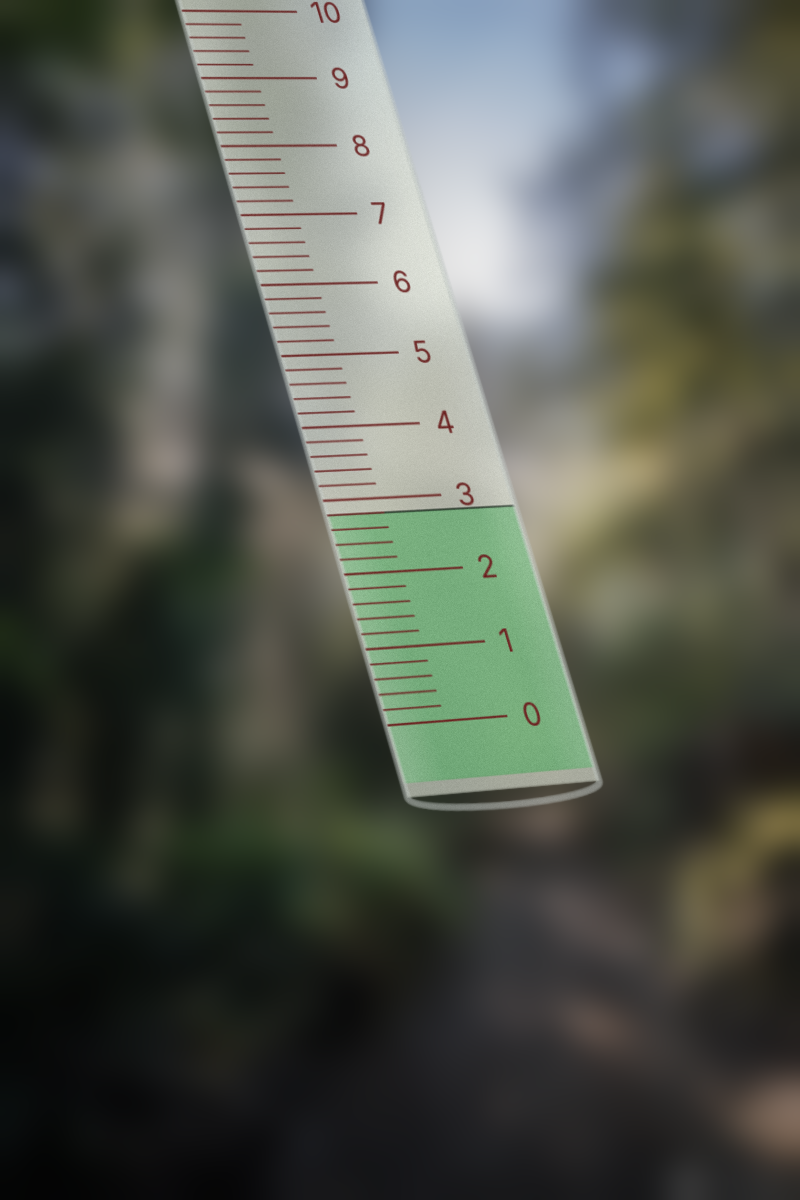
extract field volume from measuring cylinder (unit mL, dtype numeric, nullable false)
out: 2.8 mL
